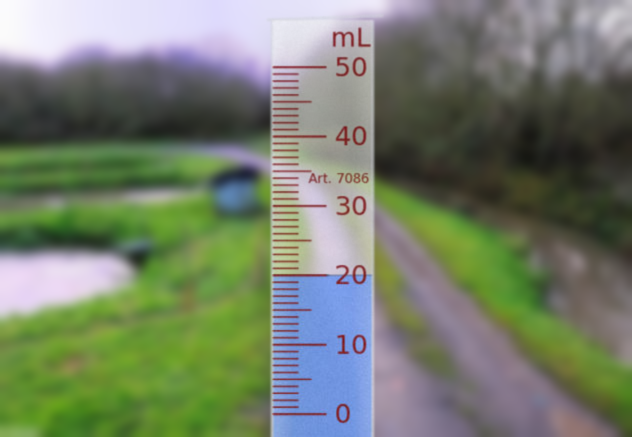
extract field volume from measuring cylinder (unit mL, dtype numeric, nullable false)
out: 20 mL
